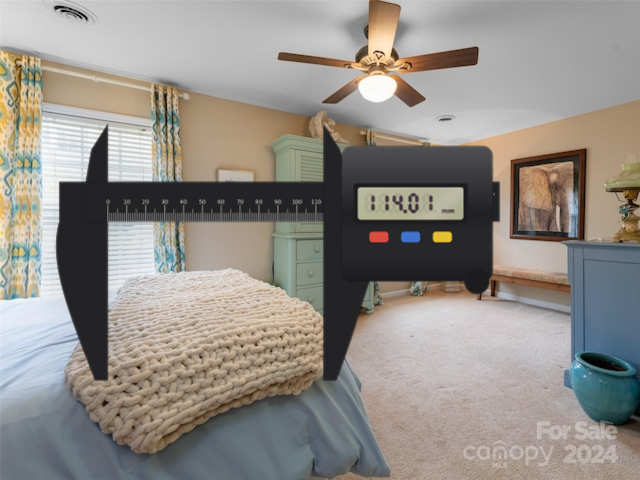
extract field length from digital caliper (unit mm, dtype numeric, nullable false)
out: 114.01 mm
